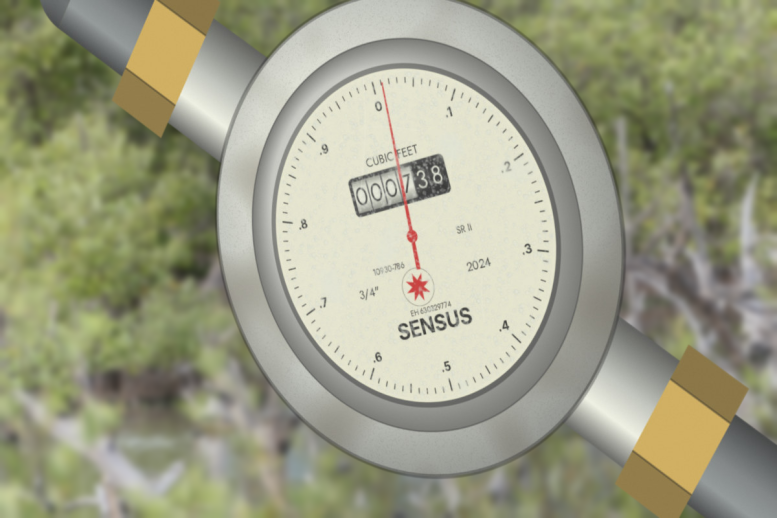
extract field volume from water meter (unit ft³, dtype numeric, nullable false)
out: 738.01 ft³
